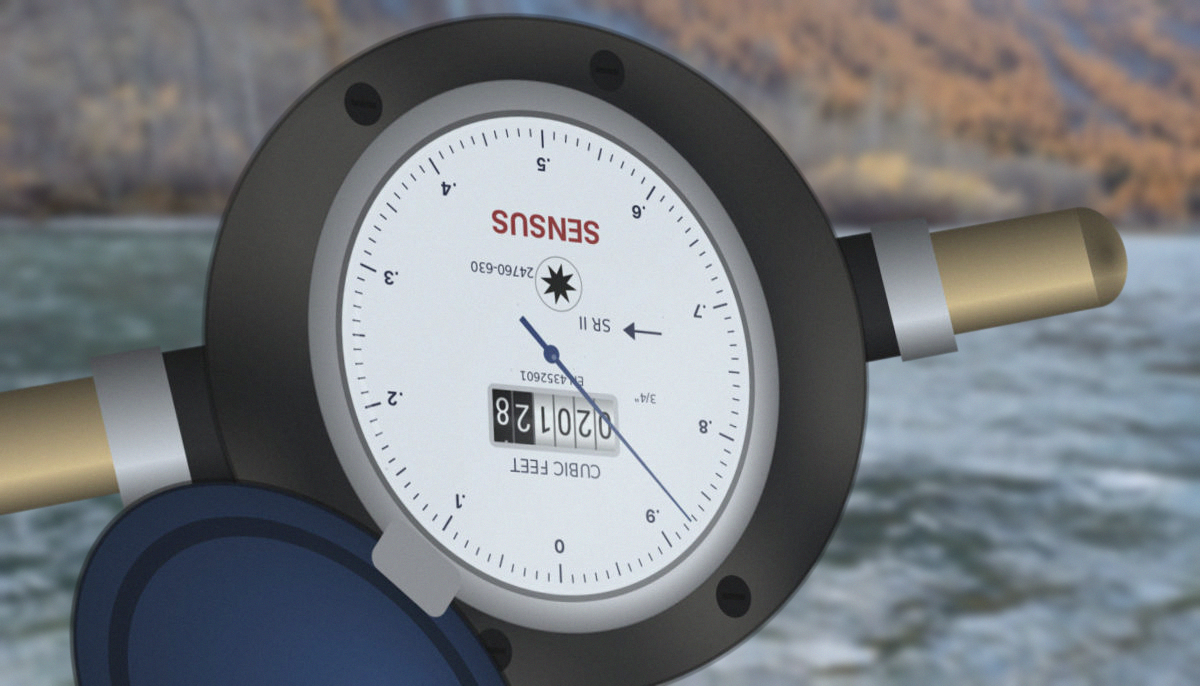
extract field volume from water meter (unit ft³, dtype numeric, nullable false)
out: 20127.87 ft³
